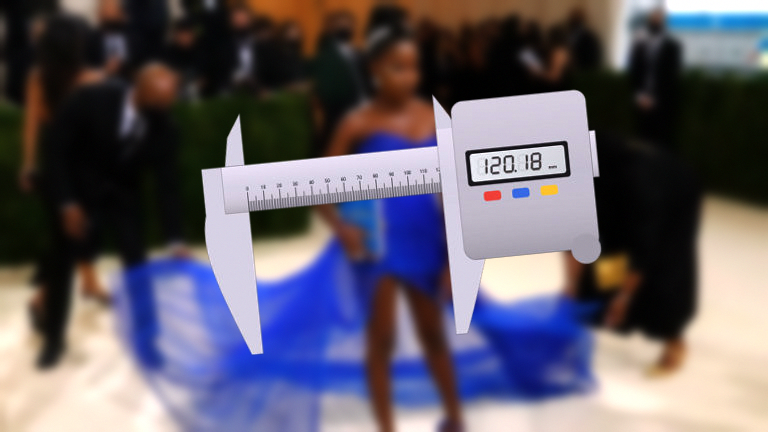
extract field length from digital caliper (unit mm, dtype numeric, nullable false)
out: 120.18 mm
